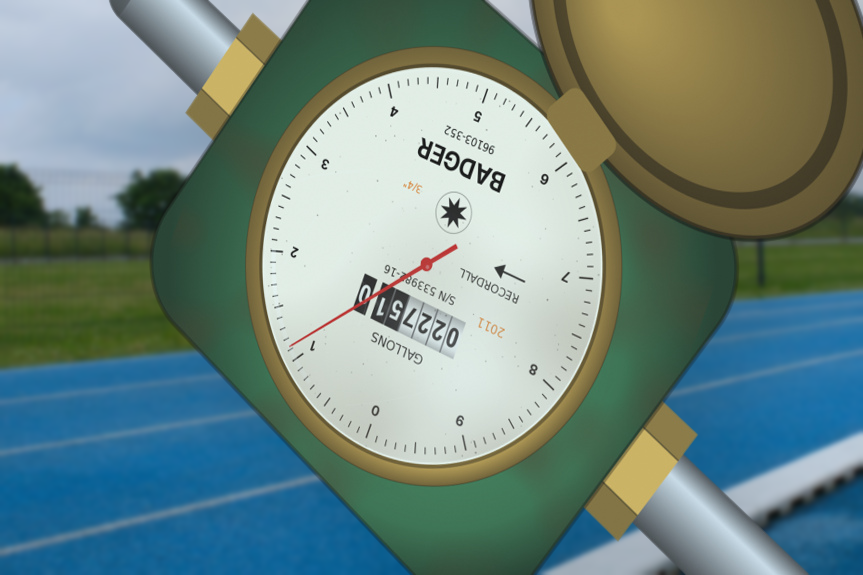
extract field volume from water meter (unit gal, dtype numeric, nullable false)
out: 227511.1 gal
